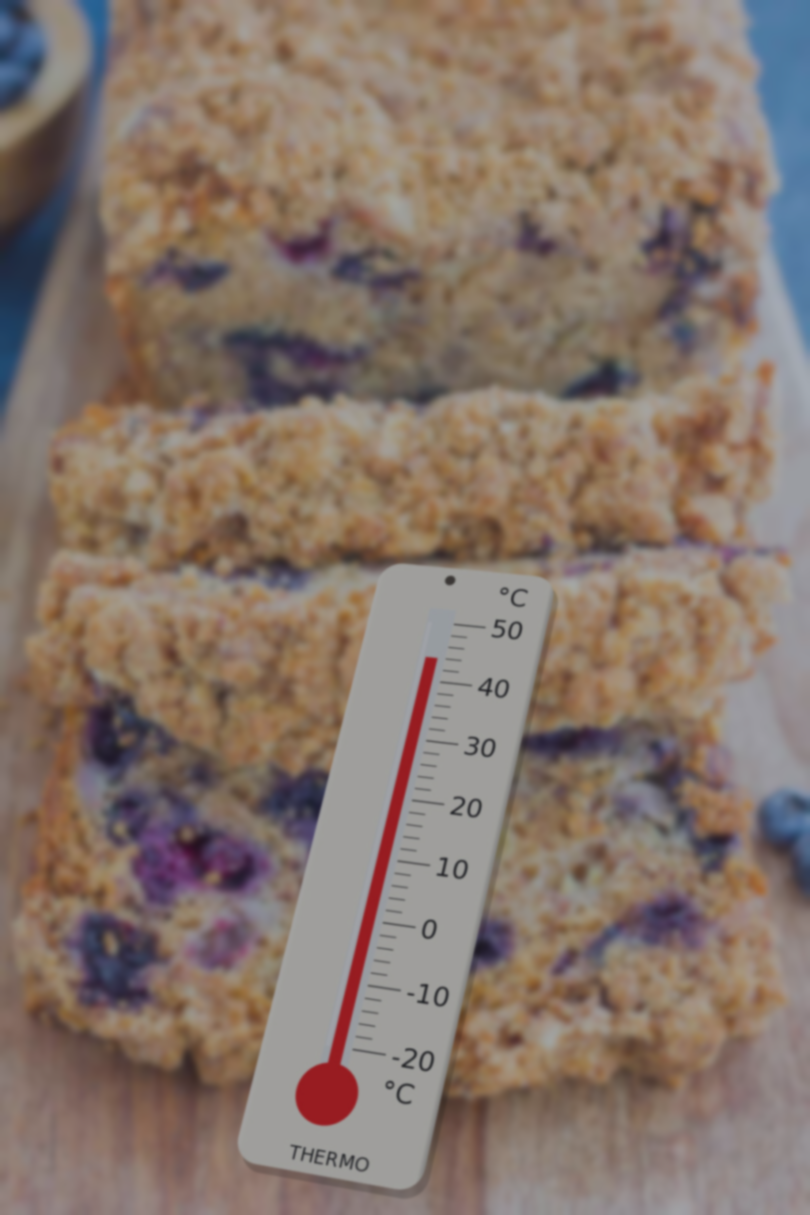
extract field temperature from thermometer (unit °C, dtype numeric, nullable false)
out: 44 °C
